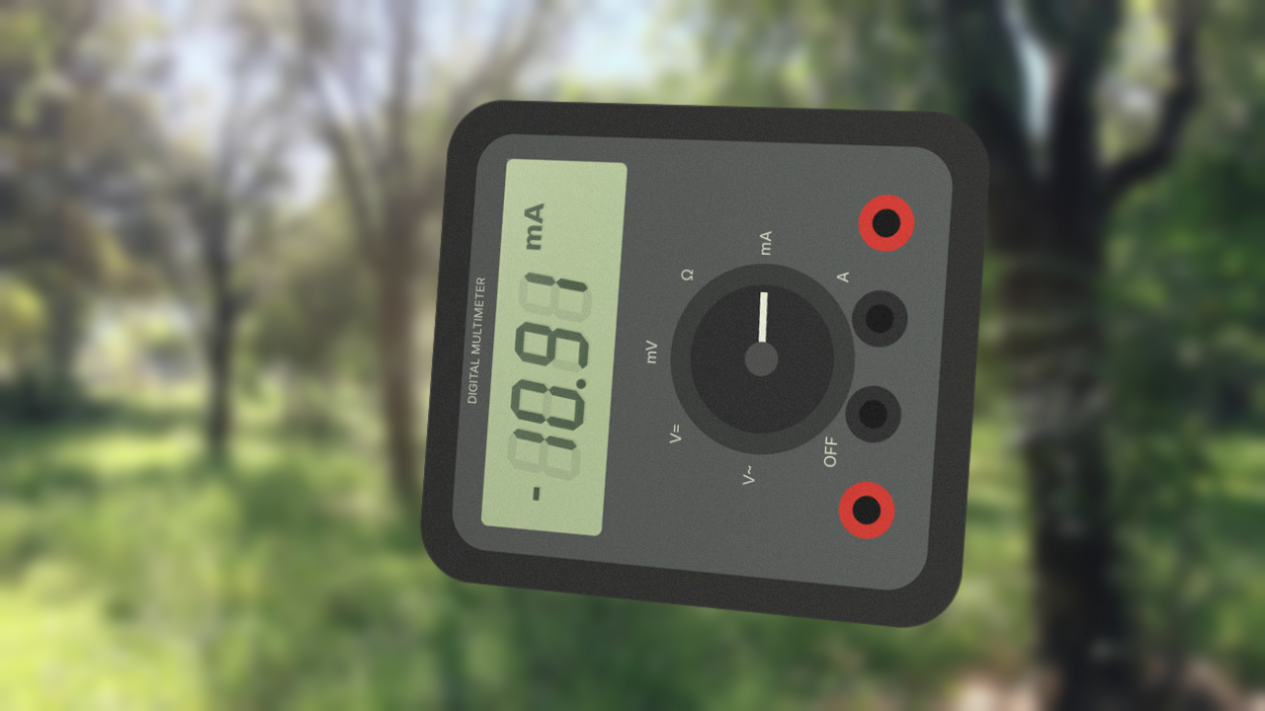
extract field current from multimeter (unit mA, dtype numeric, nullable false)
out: -10.91 mA
